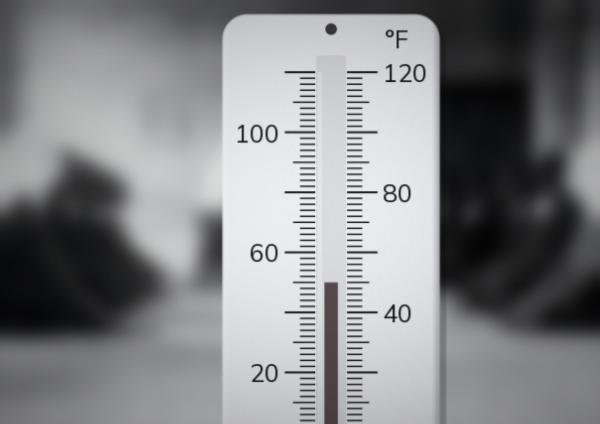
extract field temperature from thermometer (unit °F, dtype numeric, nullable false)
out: 50 °F
